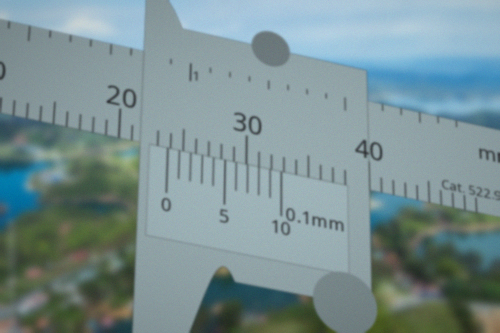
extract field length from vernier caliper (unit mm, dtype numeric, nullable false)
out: 23.8 mm
